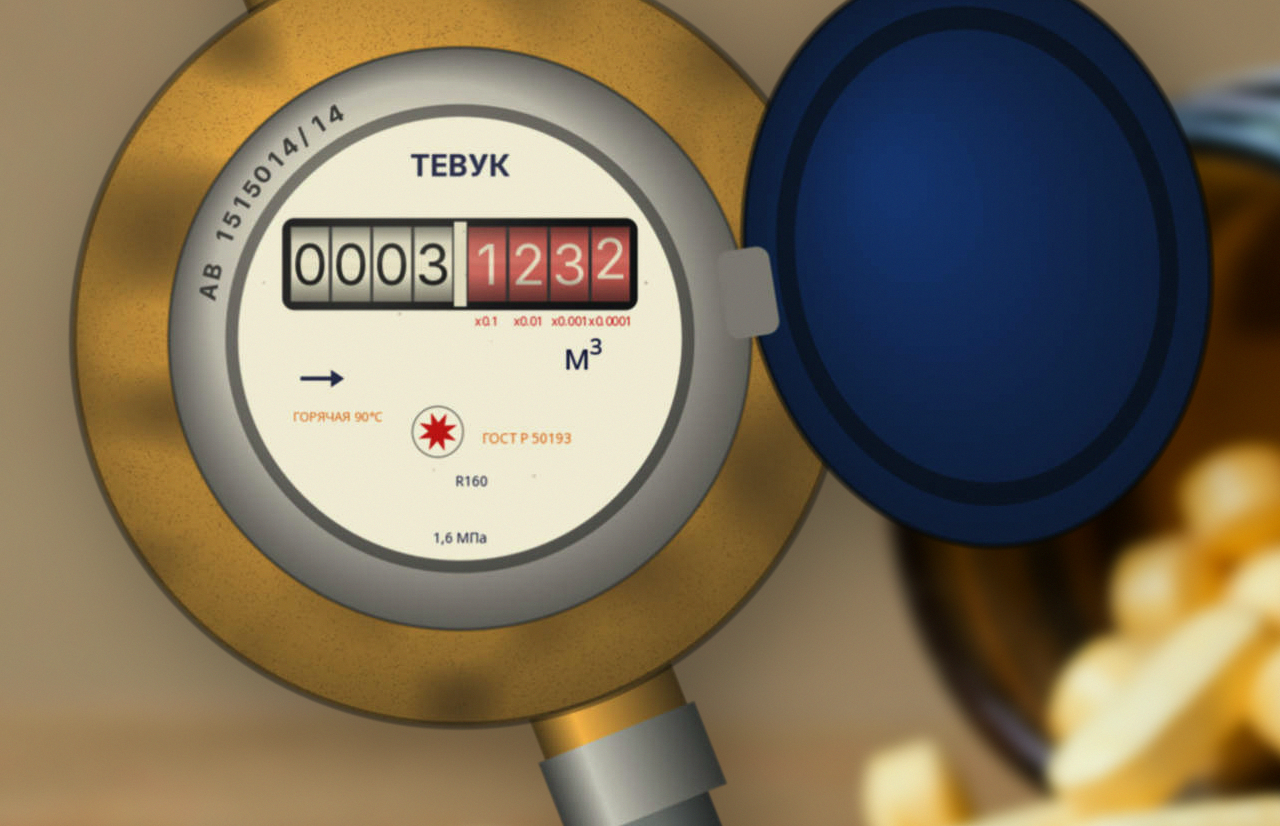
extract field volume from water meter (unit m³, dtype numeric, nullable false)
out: 3.1232 m³
